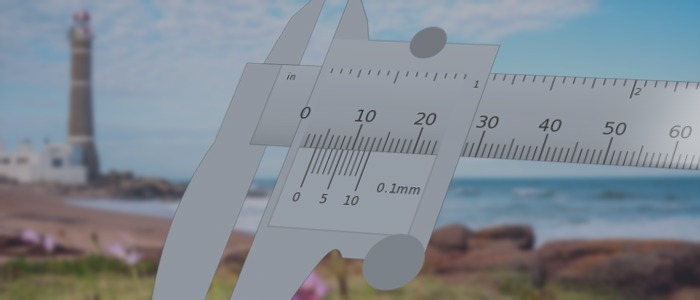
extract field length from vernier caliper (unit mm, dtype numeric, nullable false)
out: 4.0 mm
